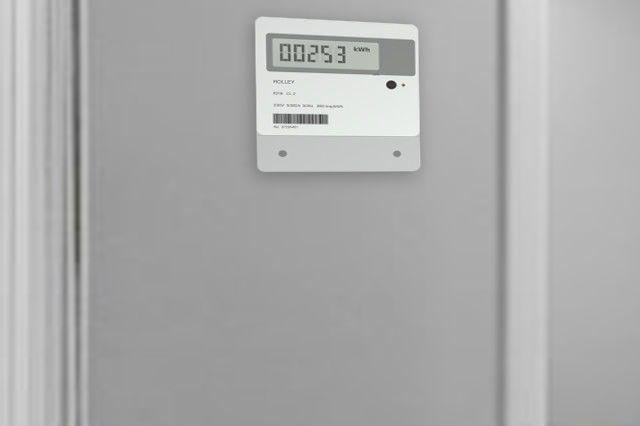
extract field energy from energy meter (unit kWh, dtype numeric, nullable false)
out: 253 kWh
